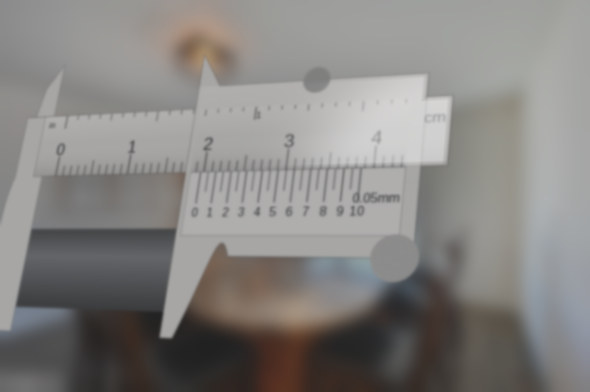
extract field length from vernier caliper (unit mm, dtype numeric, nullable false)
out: 19.6 mm
